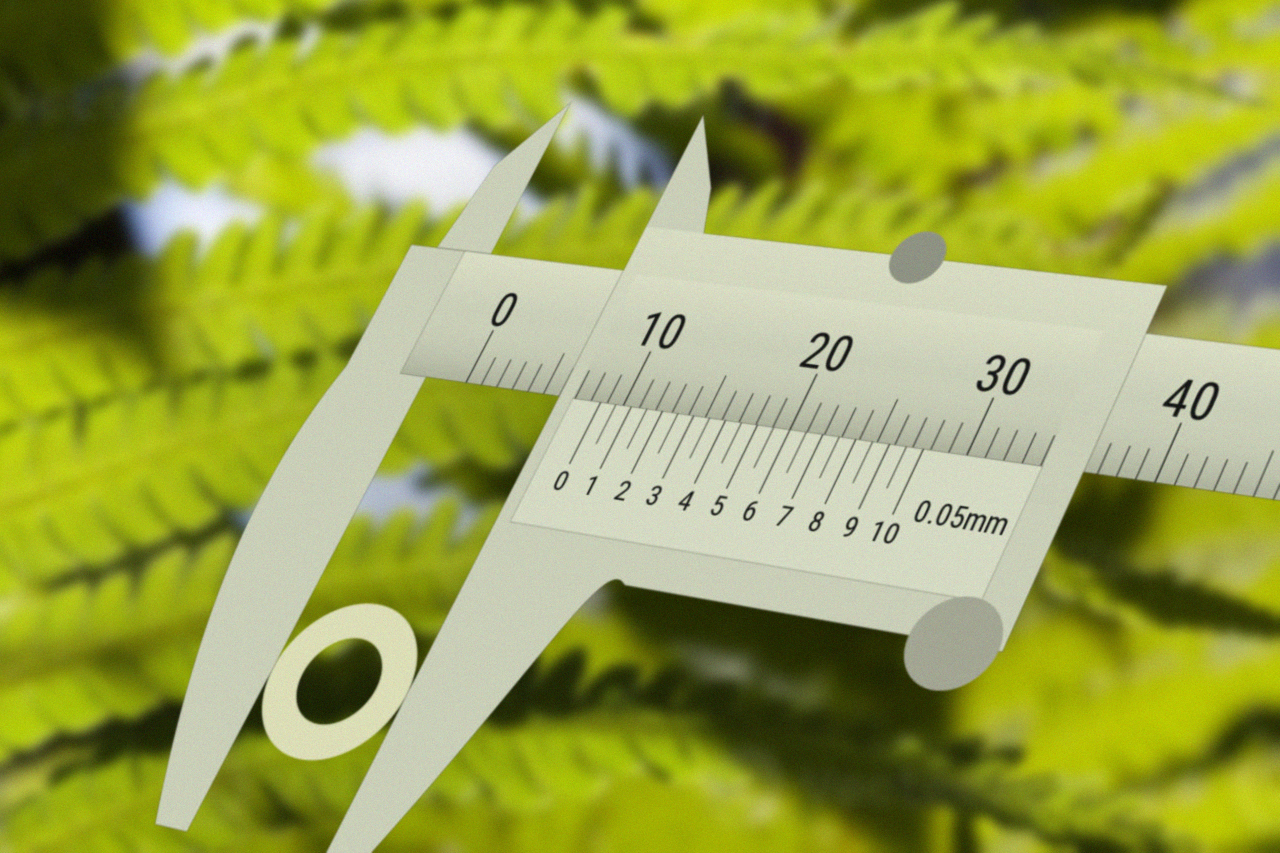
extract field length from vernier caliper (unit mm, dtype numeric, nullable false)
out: 8.6 mm
